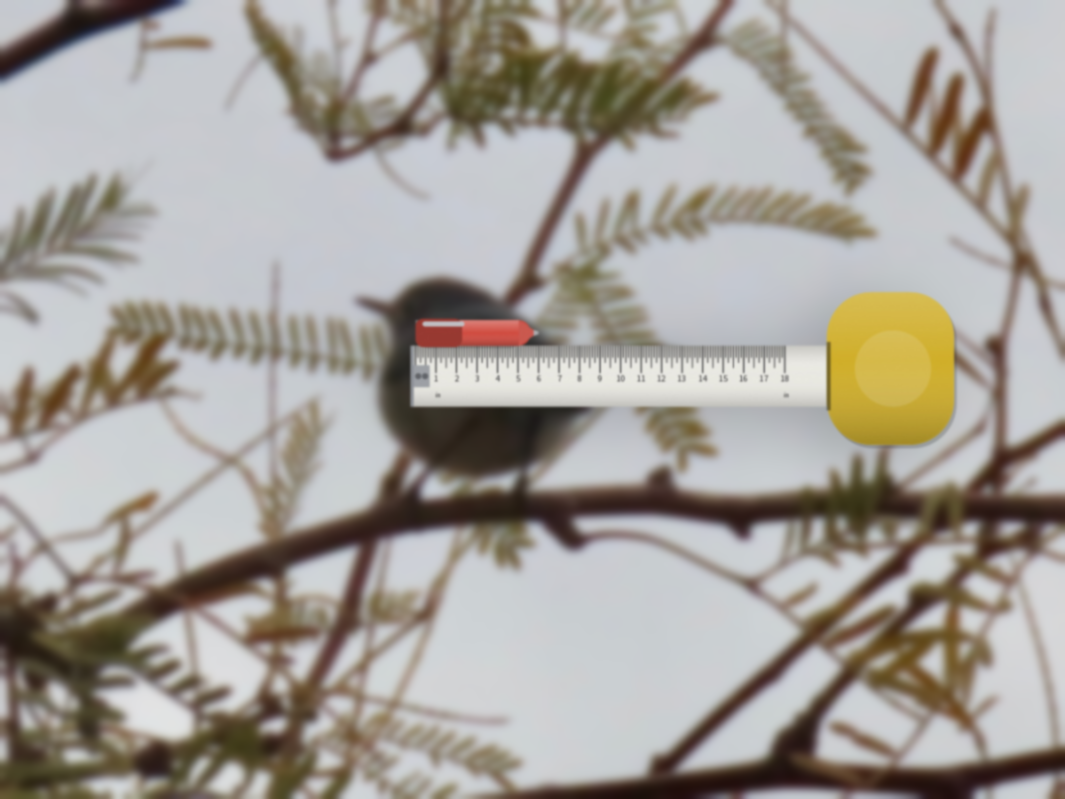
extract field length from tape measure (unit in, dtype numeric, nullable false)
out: 6 in
